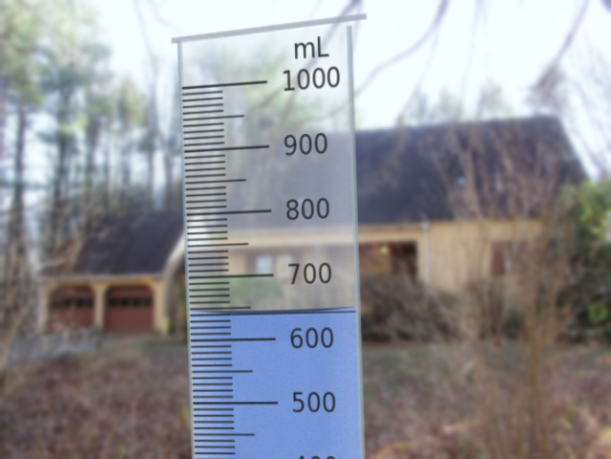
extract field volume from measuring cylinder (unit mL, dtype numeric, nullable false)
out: 640 mL
